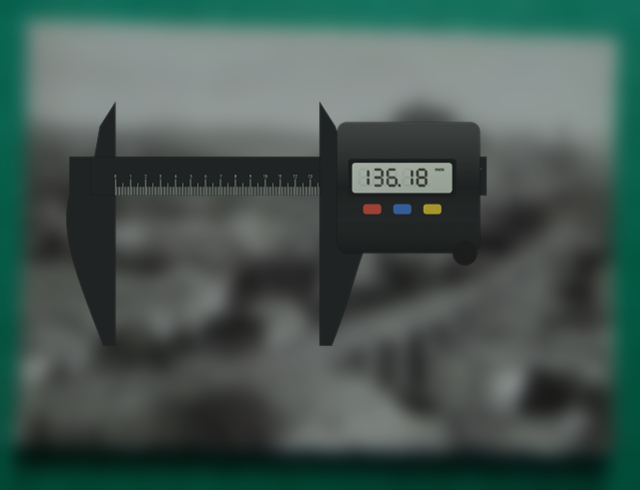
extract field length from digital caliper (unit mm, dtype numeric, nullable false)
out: 136.18 mm
